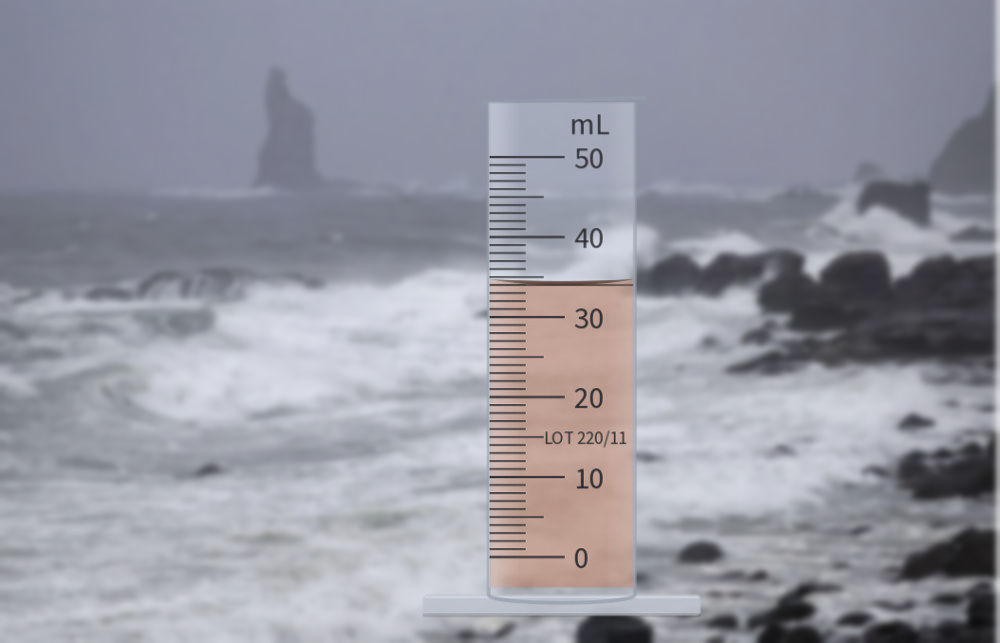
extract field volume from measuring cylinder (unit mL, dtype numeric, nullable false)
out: 34 mL
